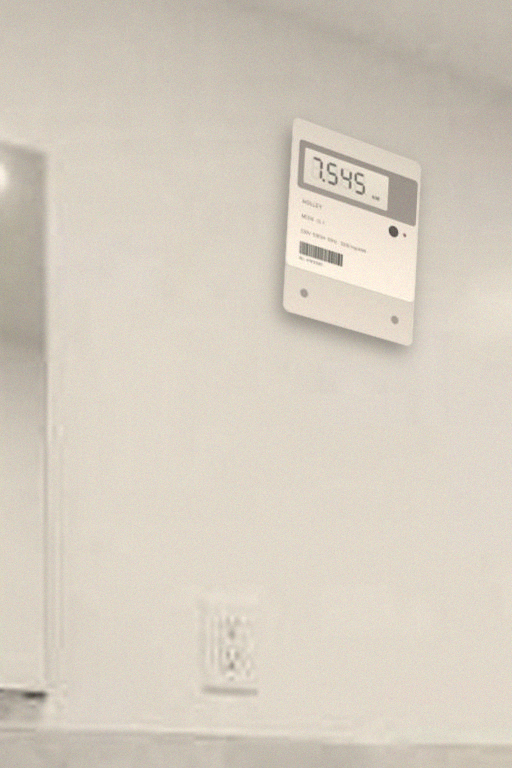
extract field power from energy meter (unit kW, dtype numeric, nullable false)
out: 7.545 kW
